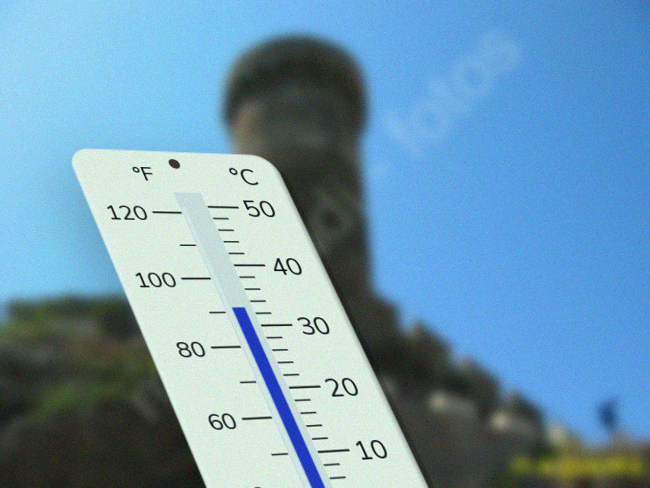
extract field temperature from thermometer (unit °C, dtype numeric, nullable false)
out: 33 °C
